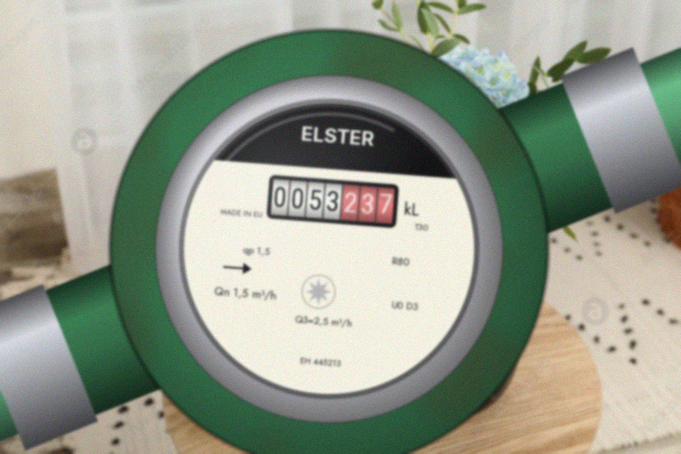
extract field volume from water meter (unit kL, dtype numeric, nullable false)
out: 53.237 kL
